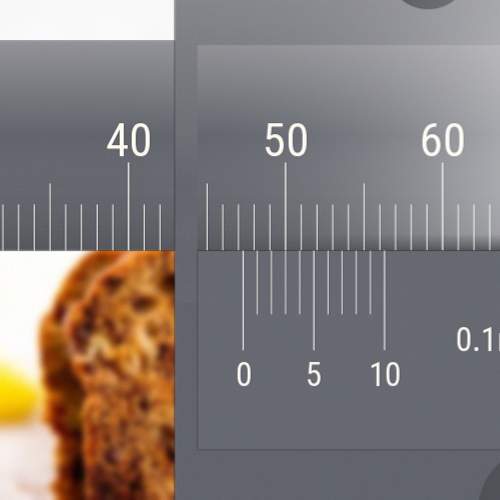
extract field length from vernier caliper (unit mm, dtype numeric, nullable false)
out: 47.3 mm
